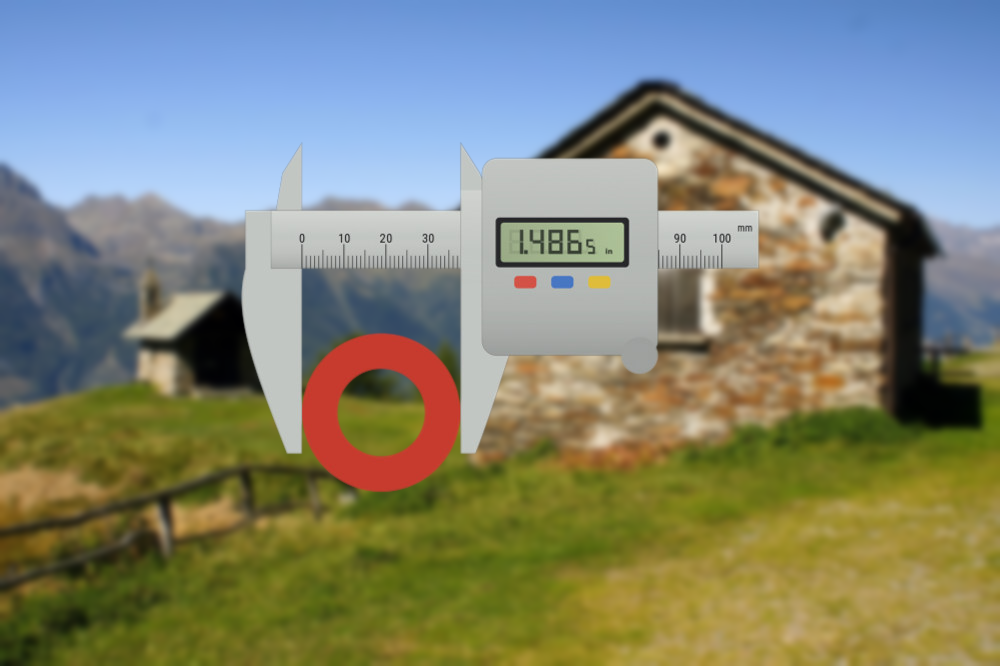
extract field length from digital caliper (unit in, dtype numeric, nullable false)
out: 1.4865 in
